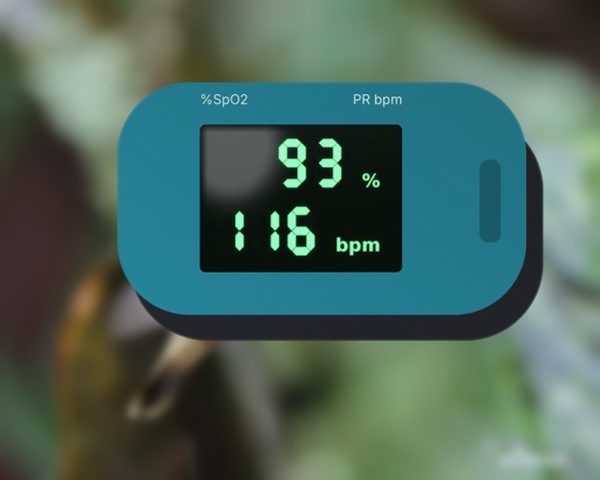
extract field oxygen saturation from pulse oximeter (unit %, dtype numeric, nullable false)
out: 93 %
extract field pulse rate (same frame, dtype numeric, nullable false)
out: 116 bpm
